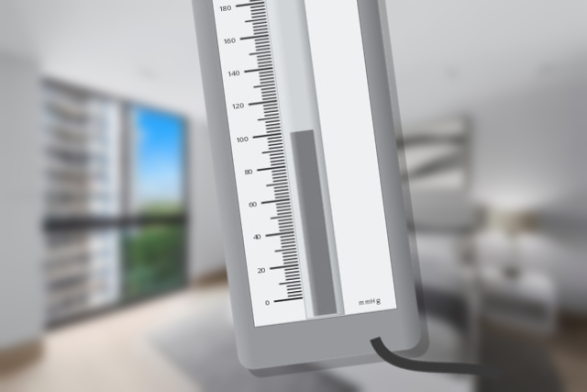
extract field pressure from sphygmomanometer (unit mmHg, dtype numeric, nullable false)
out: 100 mmHg
